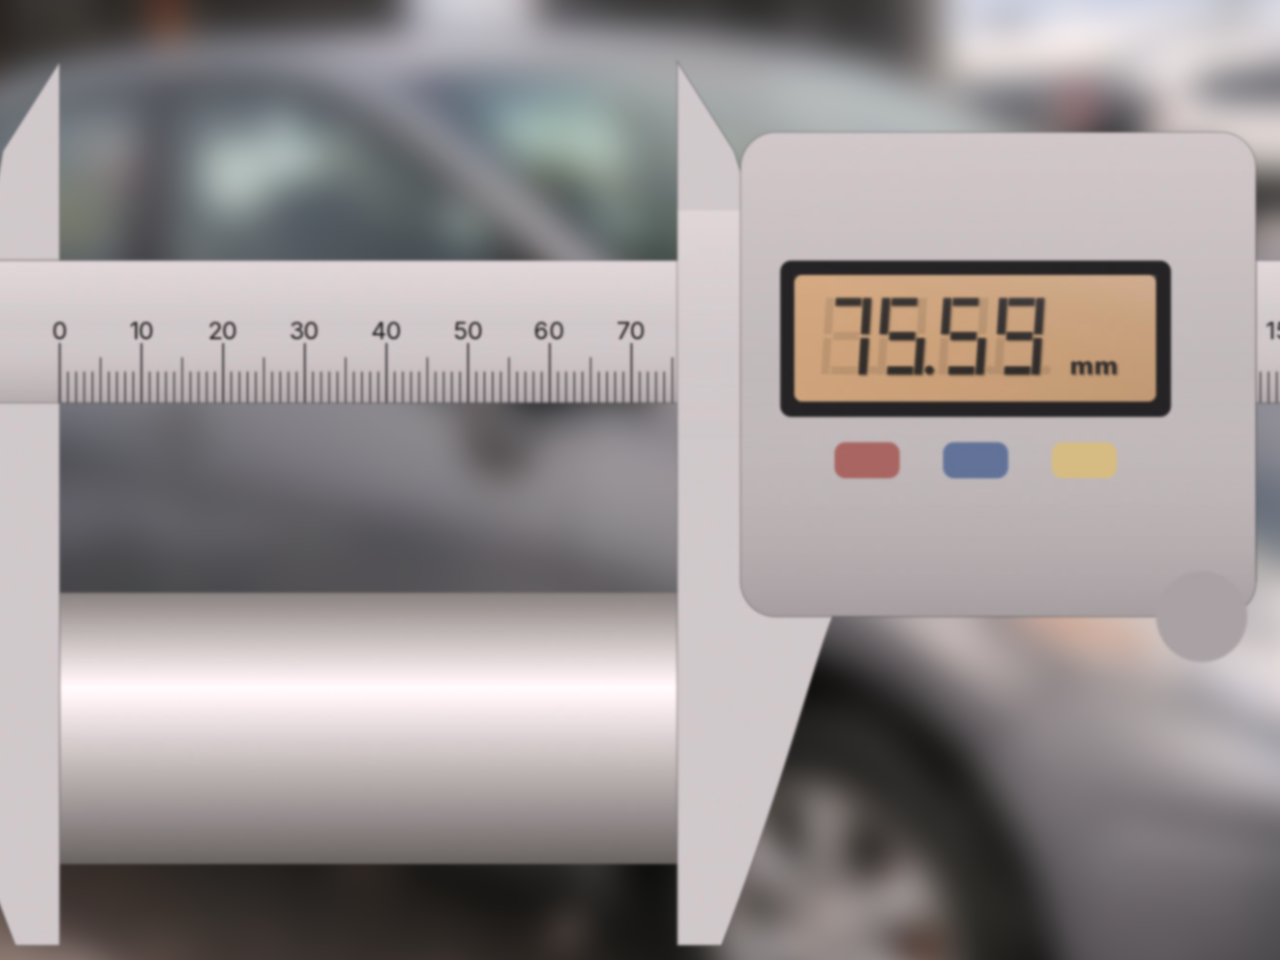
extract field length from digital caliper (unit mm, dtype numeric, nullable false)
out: 75.59 mm
